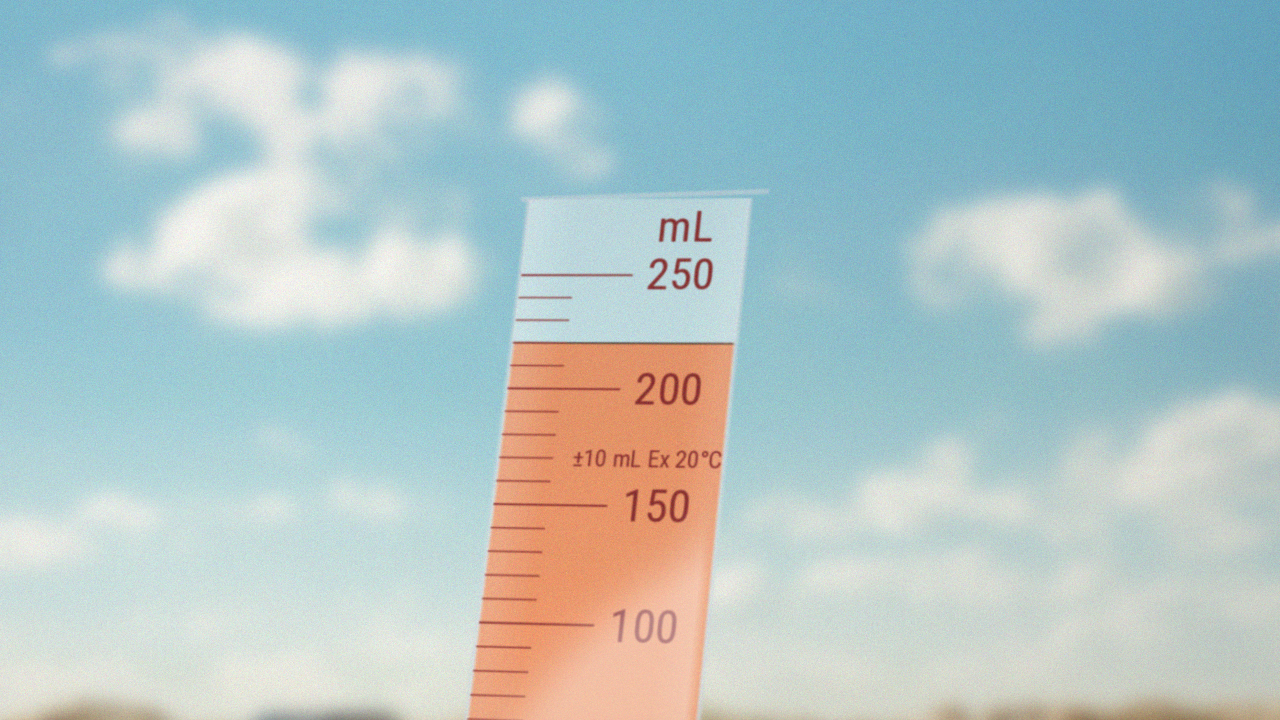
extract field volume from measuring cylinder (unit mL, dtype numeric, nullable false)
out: 220 mL
